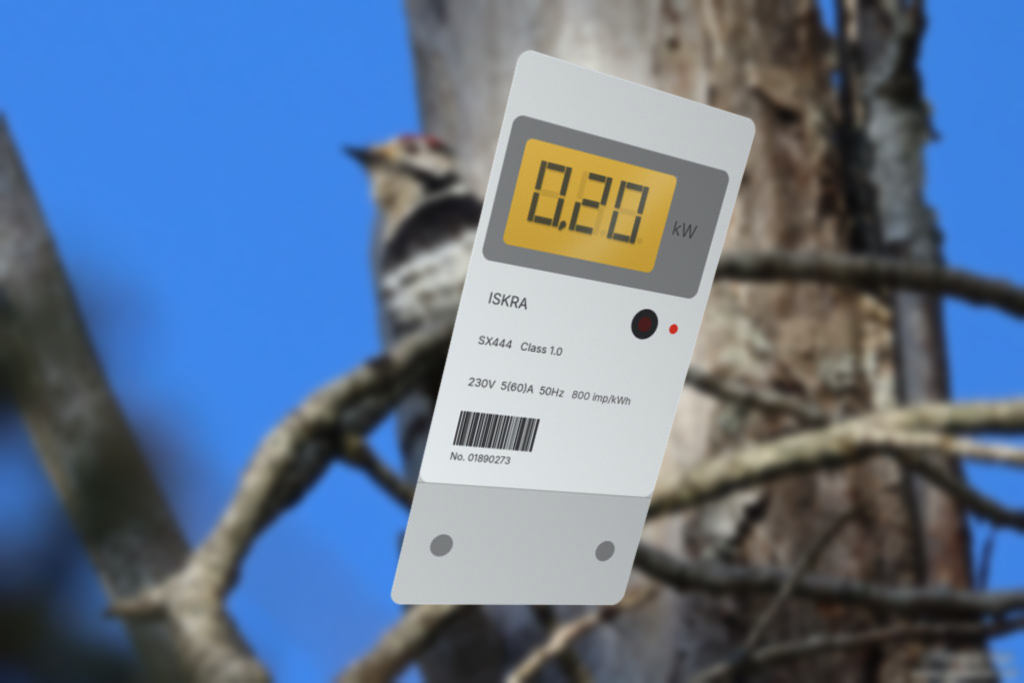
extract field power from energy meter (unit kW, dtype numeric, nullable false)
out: 0.20 kW
